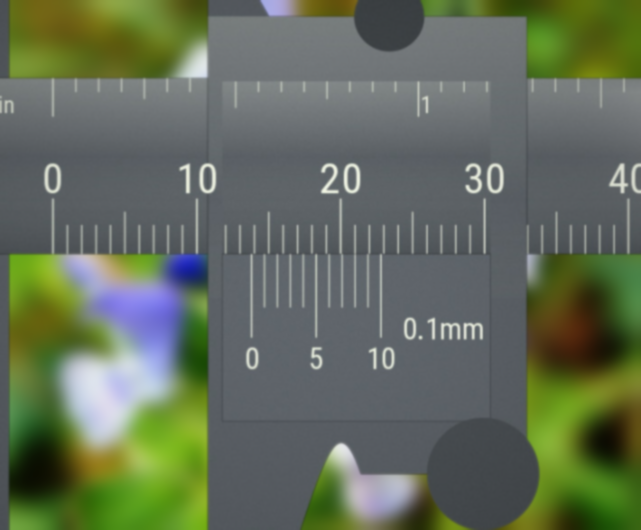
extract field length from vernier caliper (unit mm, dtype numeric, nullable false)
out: 13.8 mm
